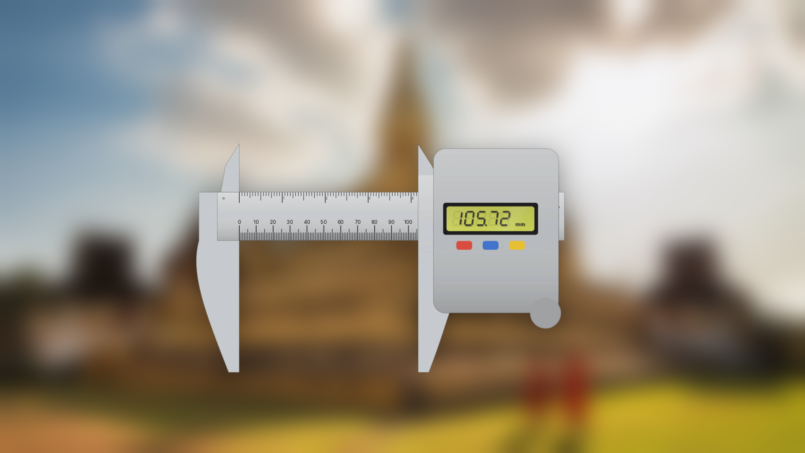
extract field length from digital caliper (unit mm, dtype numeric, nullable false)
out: 105.72 mm
